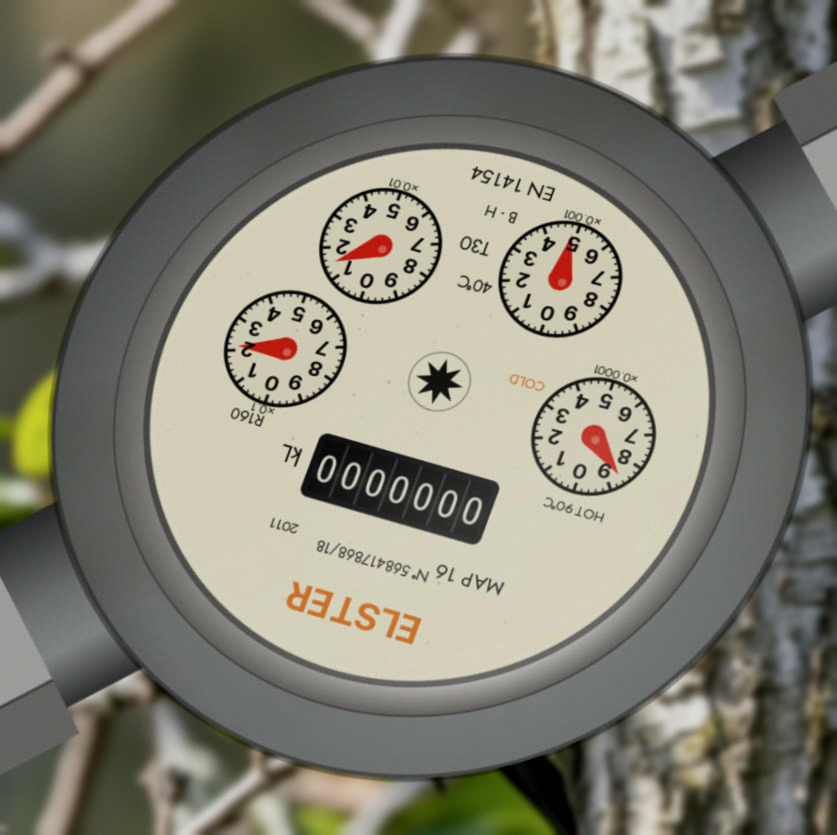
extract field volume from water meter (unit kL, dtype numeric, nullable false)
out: 0.2148 kL
